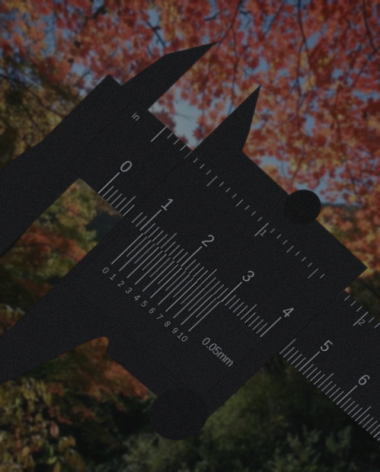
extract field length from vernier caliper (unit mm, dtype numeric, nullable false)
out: 10.8 mm
